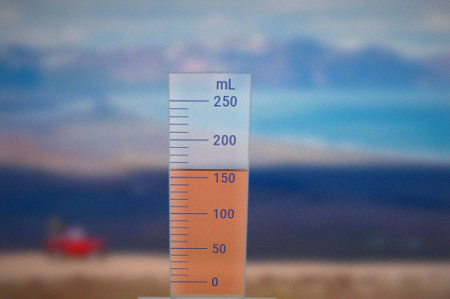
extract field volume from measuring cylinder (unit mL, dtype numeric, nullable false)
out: 160 mL
